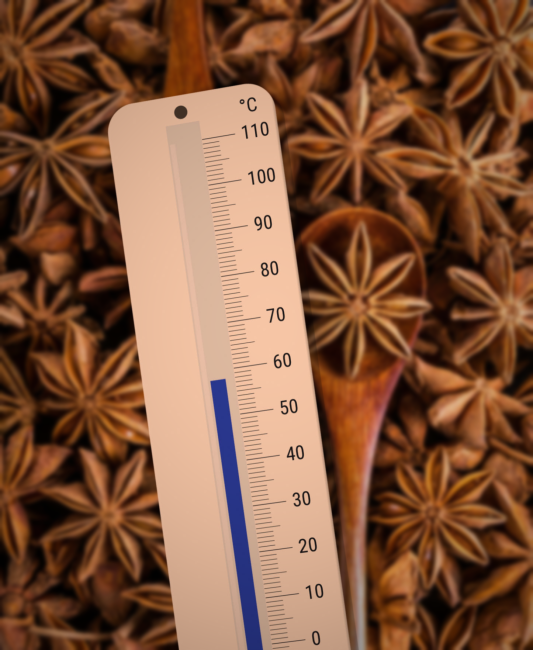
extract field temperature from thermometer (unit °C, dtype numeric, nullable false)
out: 58 °C
